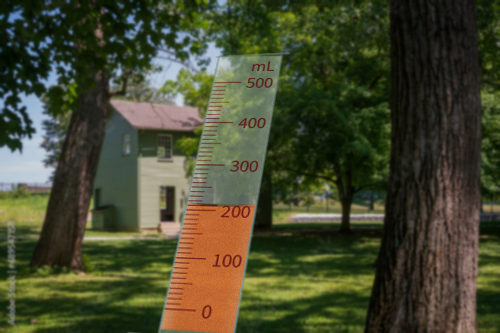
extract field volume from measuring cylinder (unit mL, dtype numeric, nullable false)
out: 210 mL
